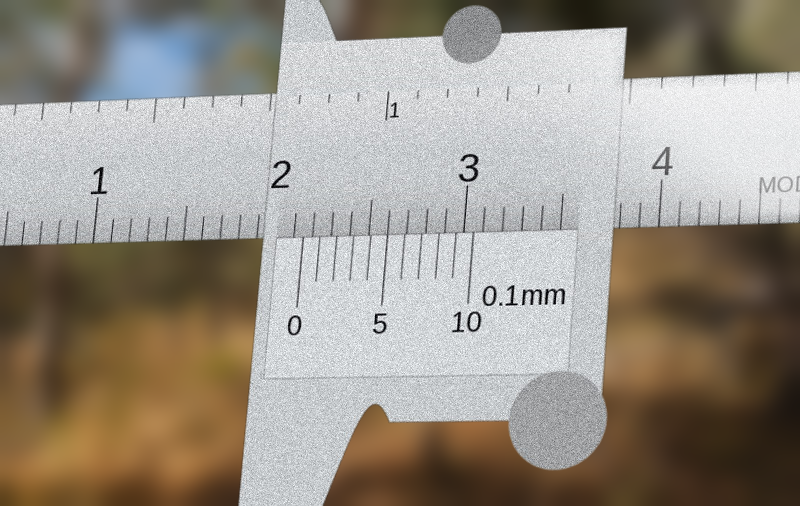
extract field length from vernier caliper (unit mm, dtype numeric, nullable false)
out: 21.5 mm
